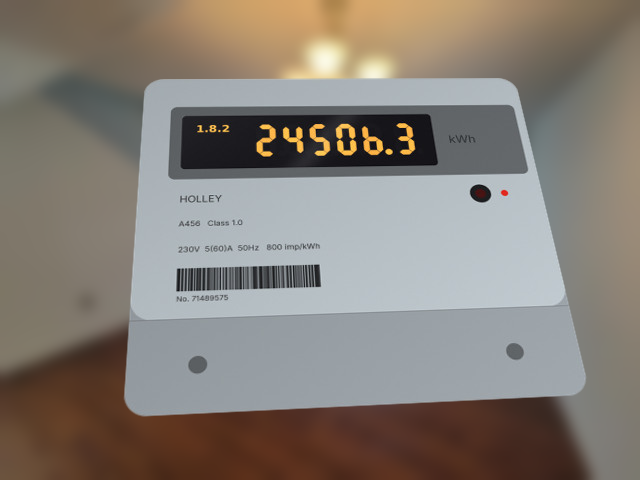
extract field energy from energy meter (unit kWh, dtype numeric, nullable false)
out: 24506.3 kWh
